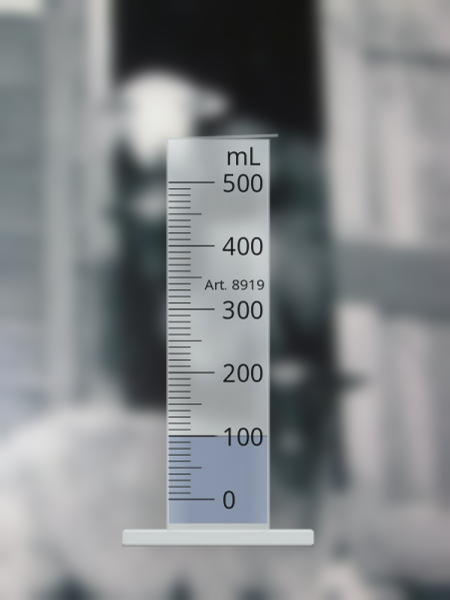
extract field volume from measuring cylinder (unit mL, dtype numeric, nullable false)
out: 100 mL
